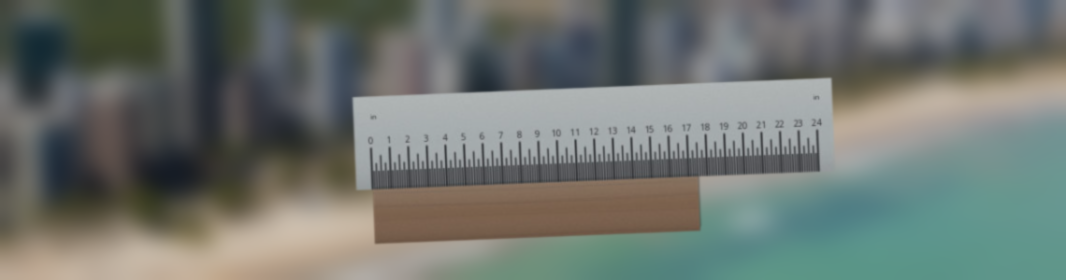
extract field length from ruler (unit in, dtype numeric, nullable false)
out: 17.5 in
